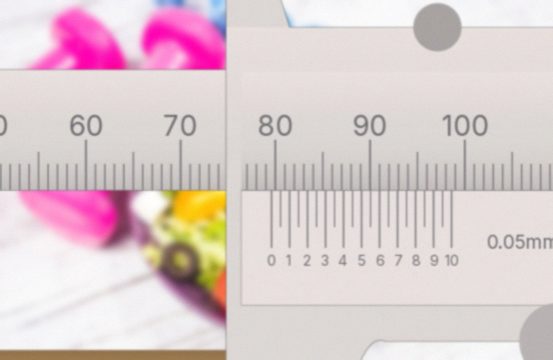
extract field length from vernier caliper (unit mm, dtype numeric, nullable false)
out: 79.6 mm
